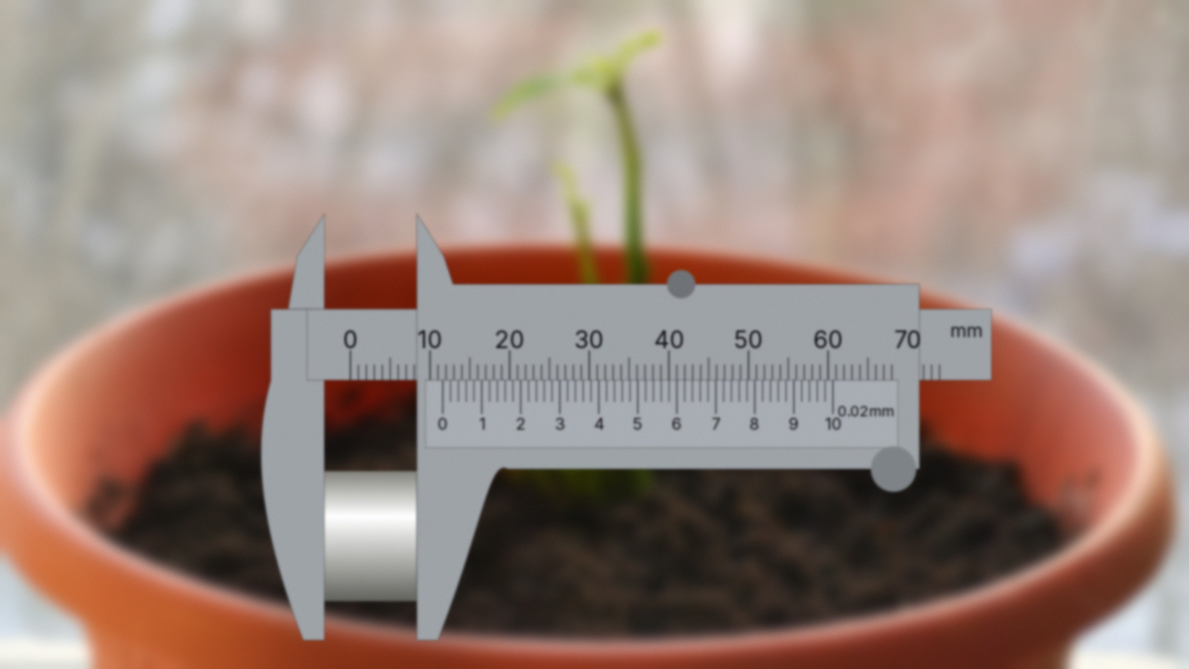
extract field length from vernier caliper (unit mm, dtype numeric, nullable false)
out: 11.6 mm
